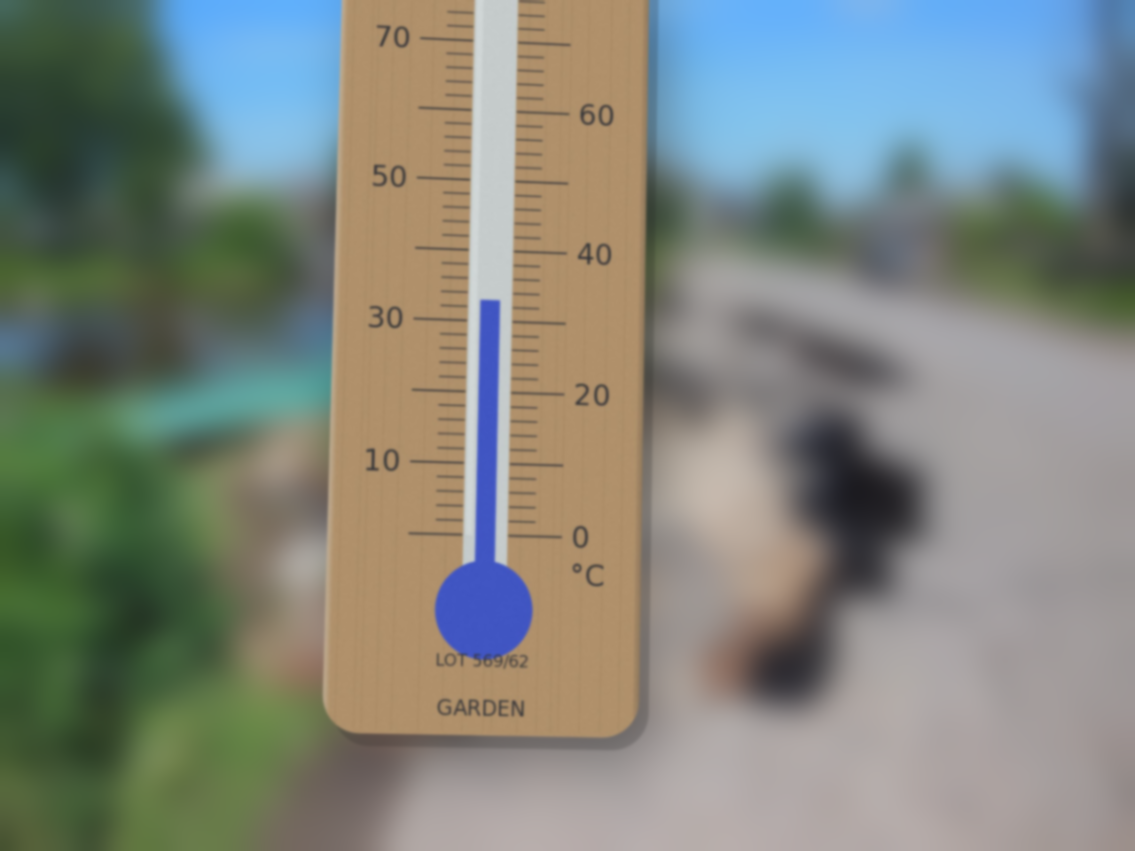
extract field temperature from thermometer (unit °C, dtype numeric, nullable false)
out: 33 °C
